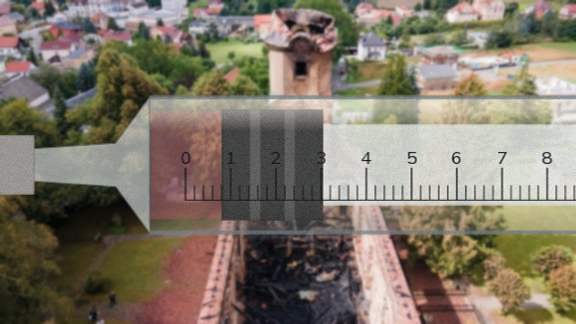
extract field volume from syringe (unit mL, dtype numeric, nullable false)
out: 0.8 mL
